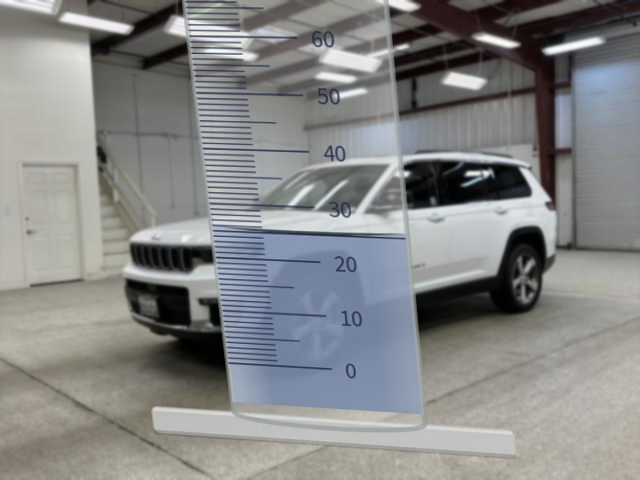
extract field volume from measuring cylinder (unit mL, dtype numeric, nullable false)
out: 25 mL
